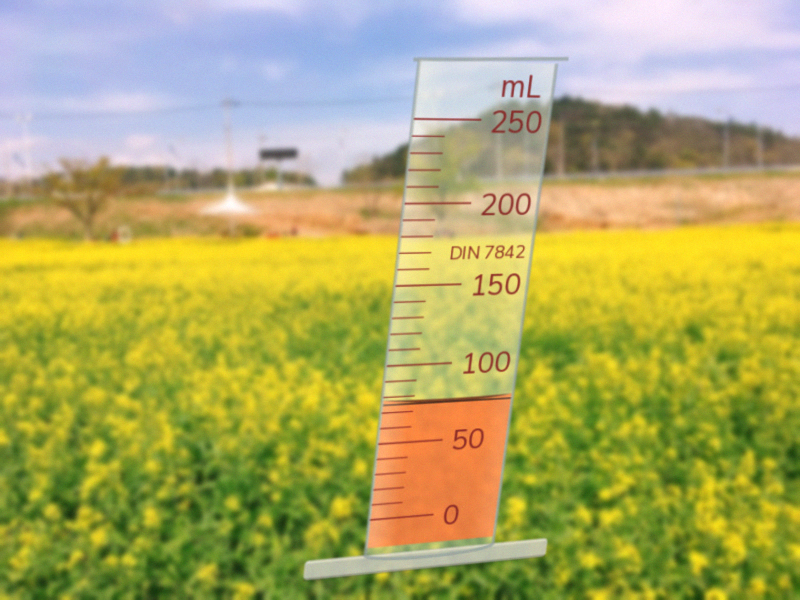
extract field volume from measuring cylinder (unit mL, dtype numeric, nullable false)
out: 75 mL
